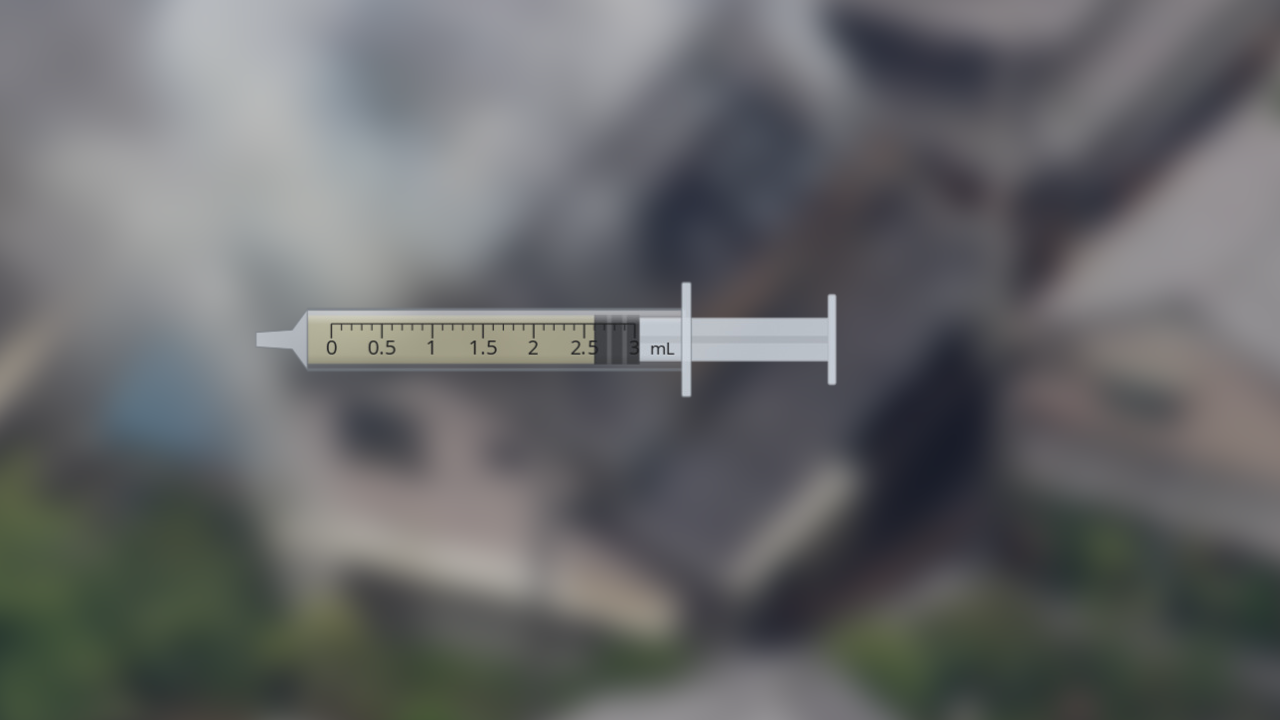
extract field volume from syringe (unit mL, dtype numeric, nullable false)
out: 2.6 mL
